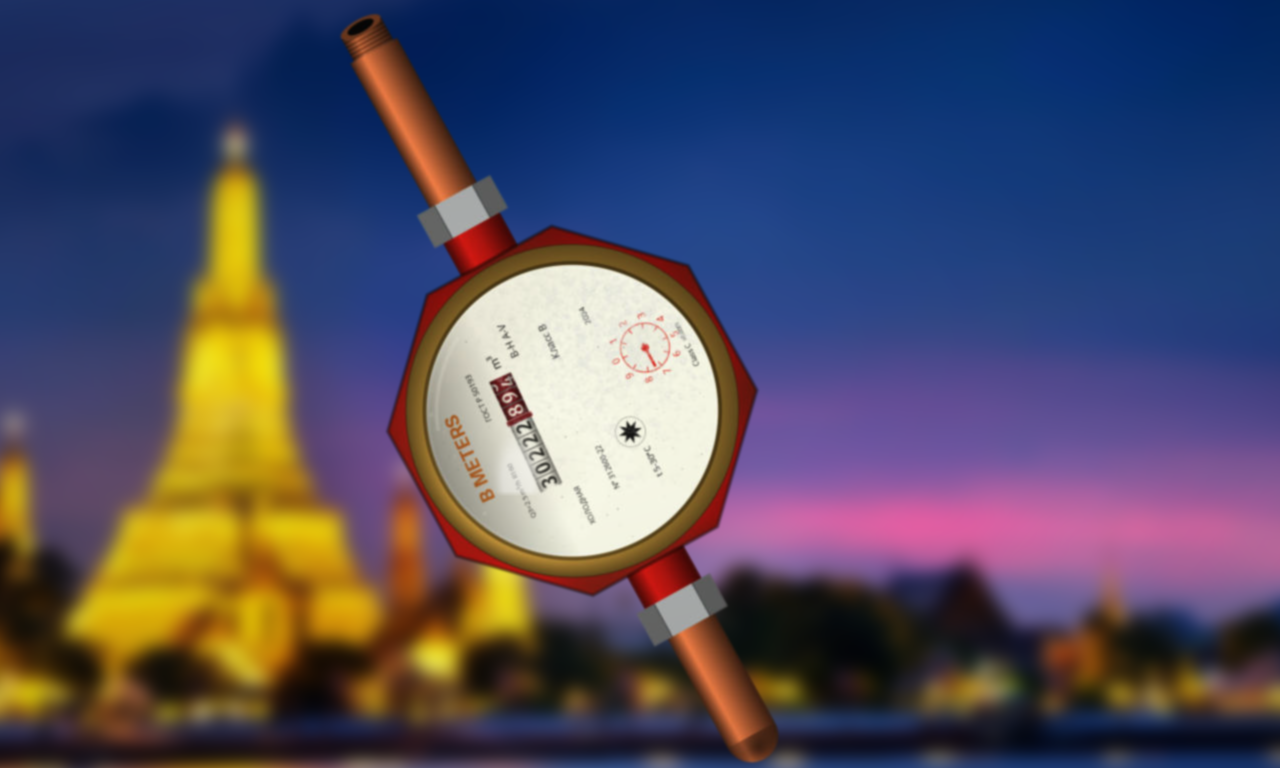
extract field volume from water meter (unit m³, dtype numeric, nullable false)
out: 30222.8937 m³
